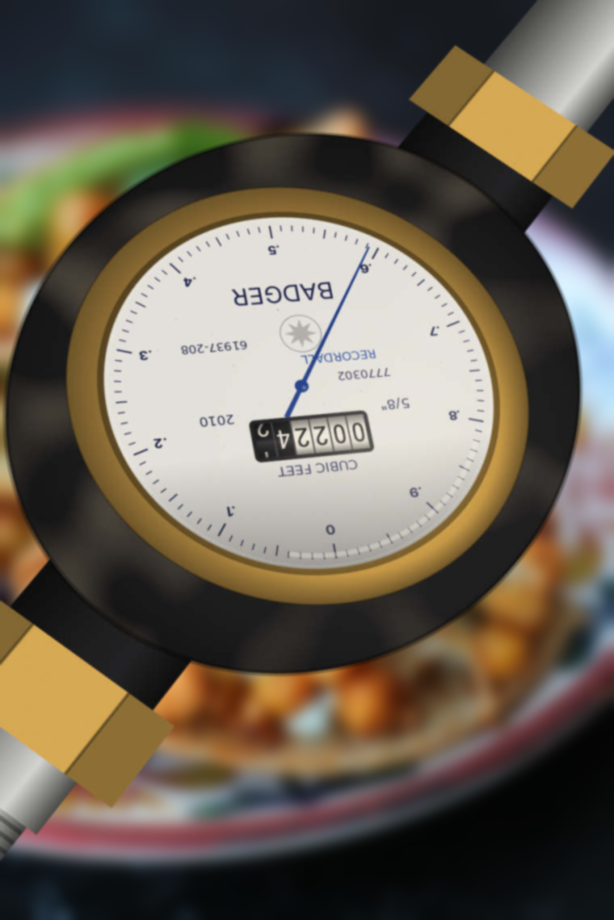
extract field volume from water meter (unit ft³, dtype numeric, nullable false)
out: 2241.59 ft³
